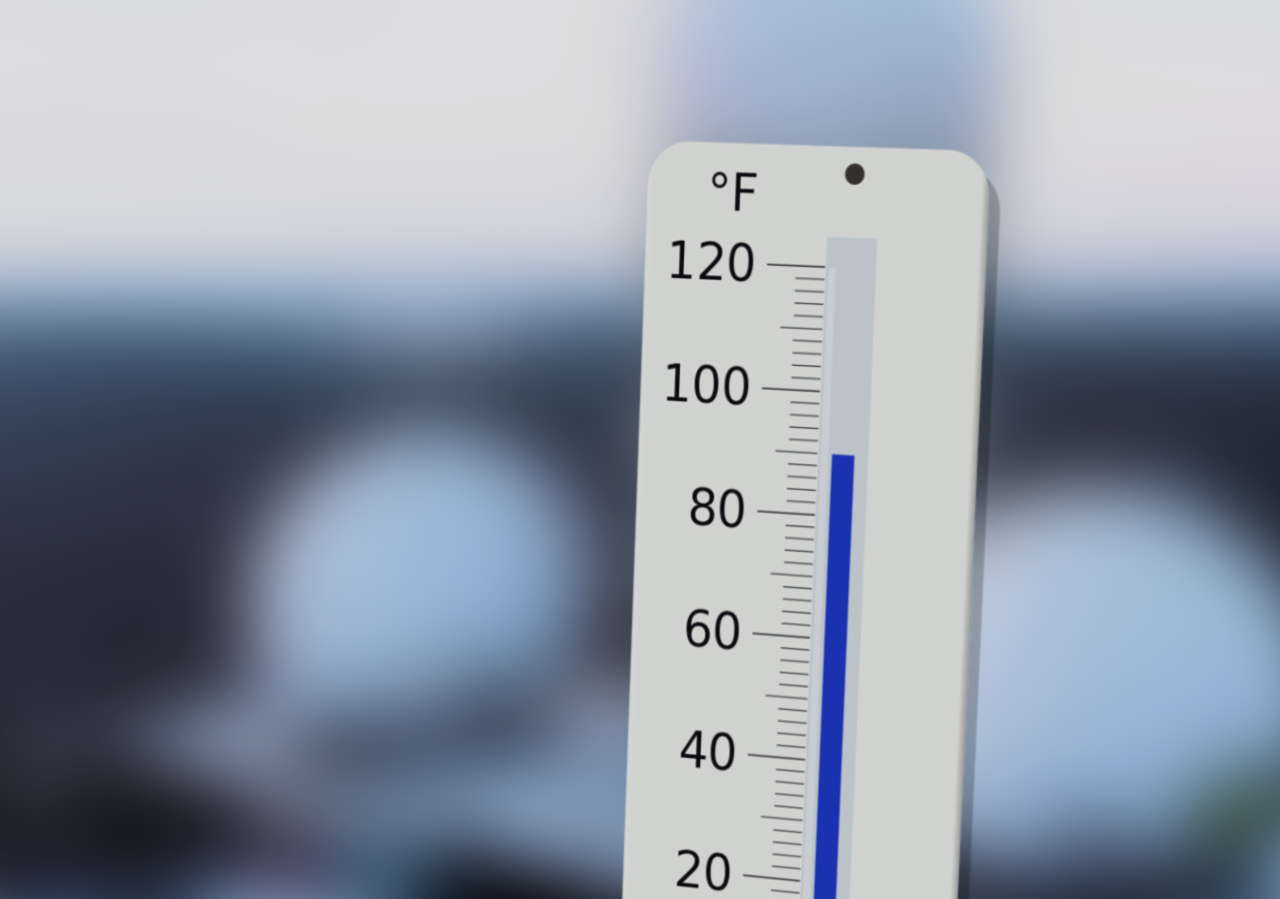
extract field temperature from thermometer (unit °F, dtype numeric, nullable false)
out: 90 °F
